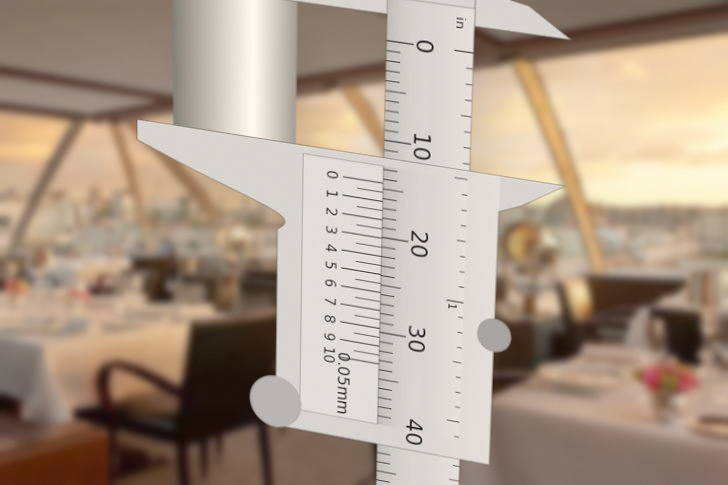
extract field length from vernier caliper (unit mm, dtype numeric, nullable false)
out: 14.4 mm
